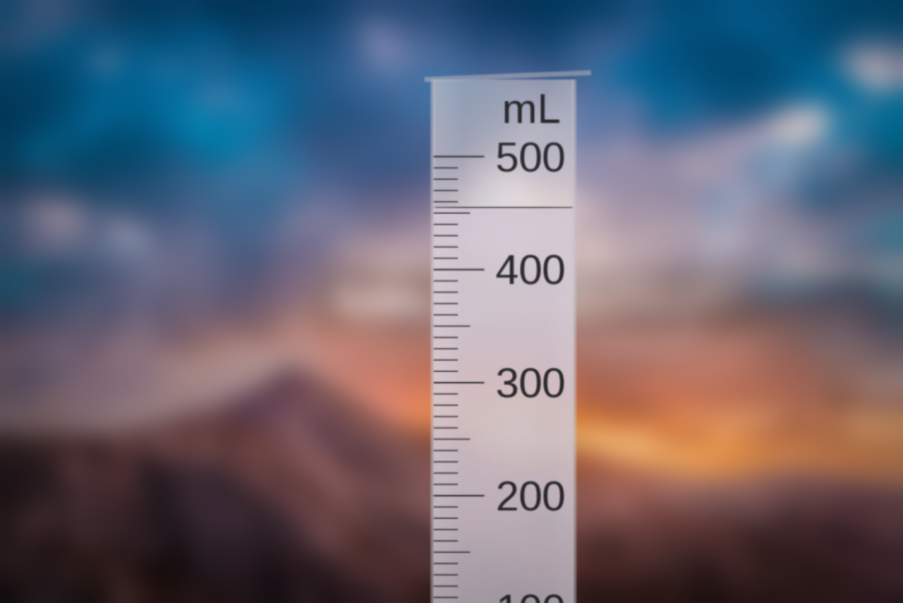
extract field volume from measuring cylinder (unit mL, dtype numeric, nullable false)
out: 455 mL
